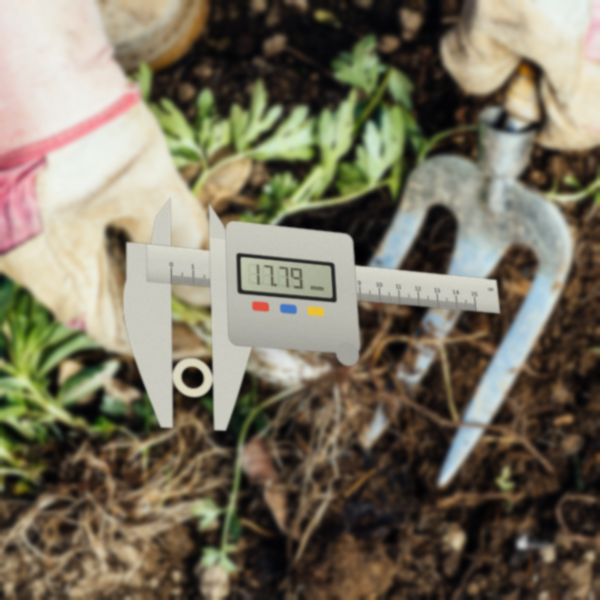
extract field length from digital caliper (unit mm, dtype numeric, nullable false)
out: 17.79 mm
